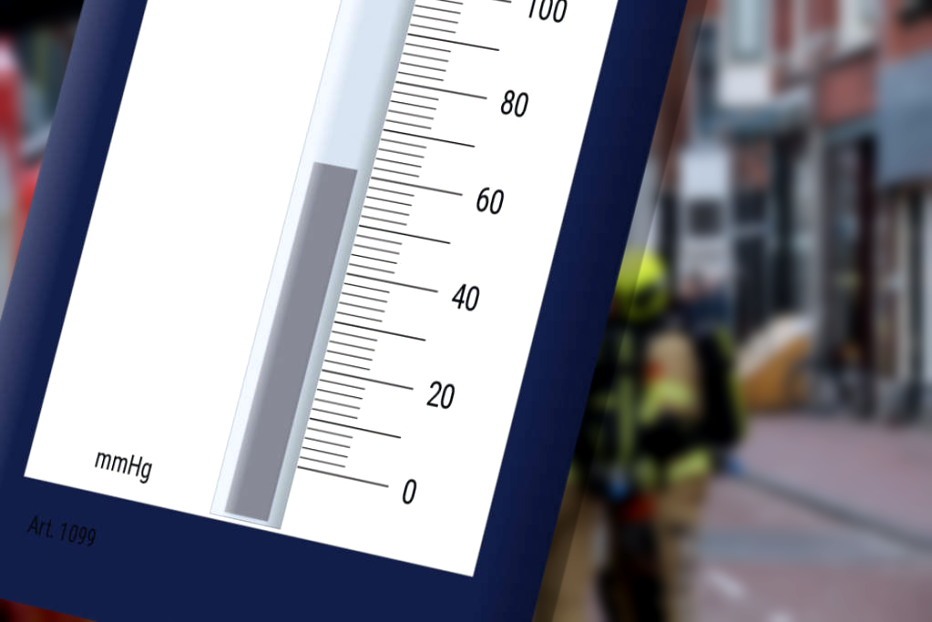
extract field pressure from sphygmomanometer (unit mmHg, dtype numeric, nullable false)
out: 61 mmHg
